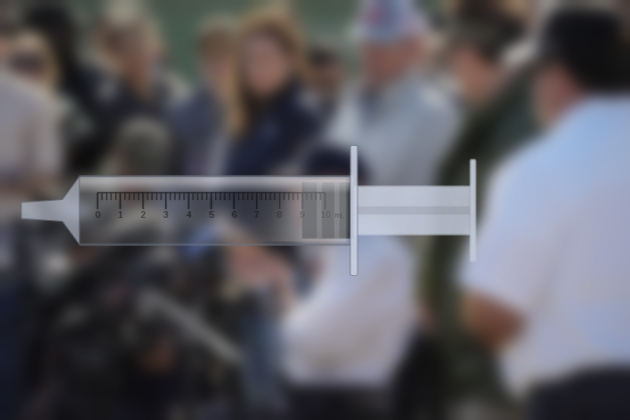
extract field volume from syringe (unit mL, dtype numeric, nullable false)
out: 9 mL
